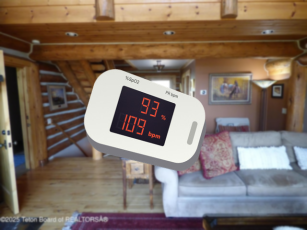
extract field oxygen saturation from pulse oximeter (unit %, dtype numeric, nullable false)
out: 93 %
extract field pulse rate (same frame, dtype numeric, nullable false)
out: 109 bpm
